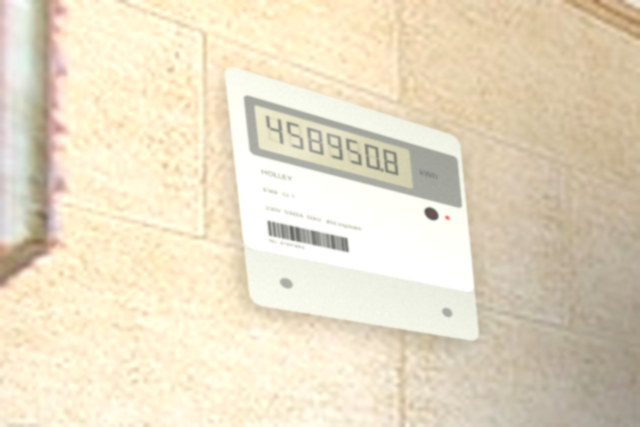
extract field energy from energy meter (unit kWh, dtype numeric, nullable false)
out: 458950.8 kWh
